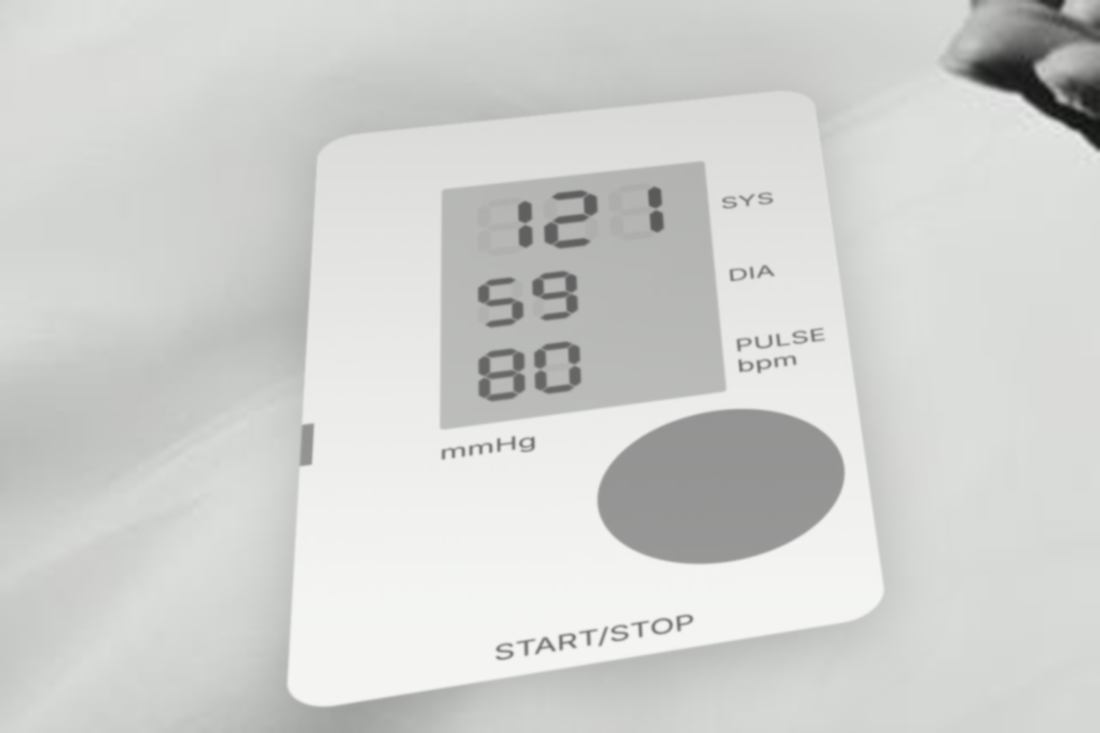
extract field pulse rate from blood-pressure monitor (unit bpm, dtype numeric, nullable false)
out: 80 bpm
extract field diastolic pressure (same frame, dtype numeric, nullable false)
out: 59 mmHg
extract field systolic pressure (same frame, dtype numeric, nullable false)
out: 121 mmHg
